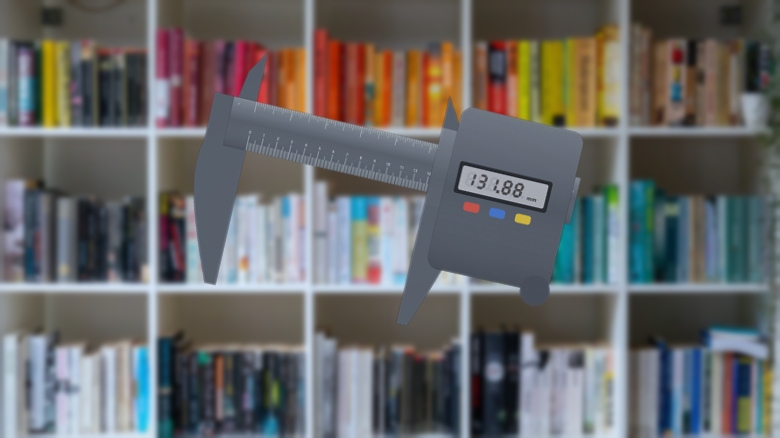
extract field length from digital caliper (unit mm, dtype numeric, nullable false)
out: 131.88 mm
